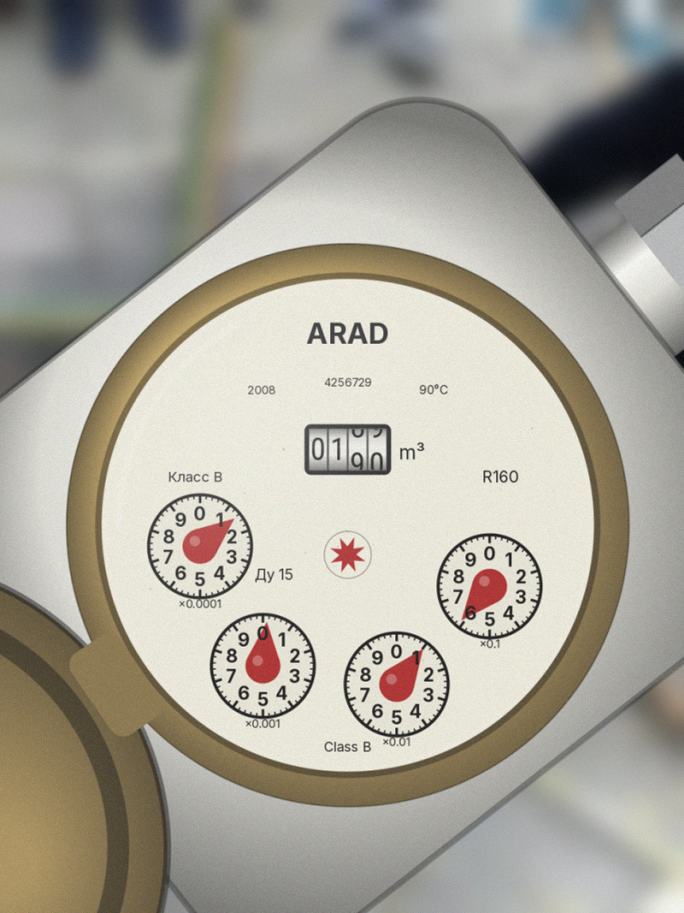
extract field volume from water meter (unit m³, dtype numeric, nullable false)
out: 189.6101 m³
